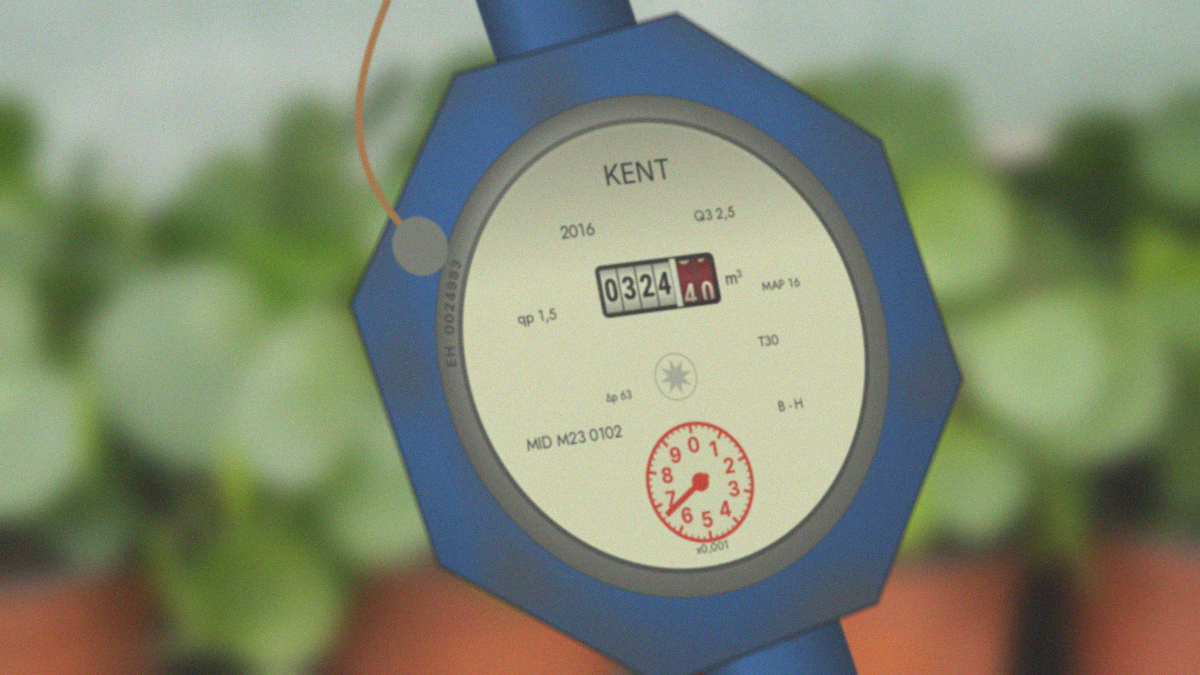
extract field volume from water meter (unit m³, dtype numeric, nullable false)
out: 324.396 m³
